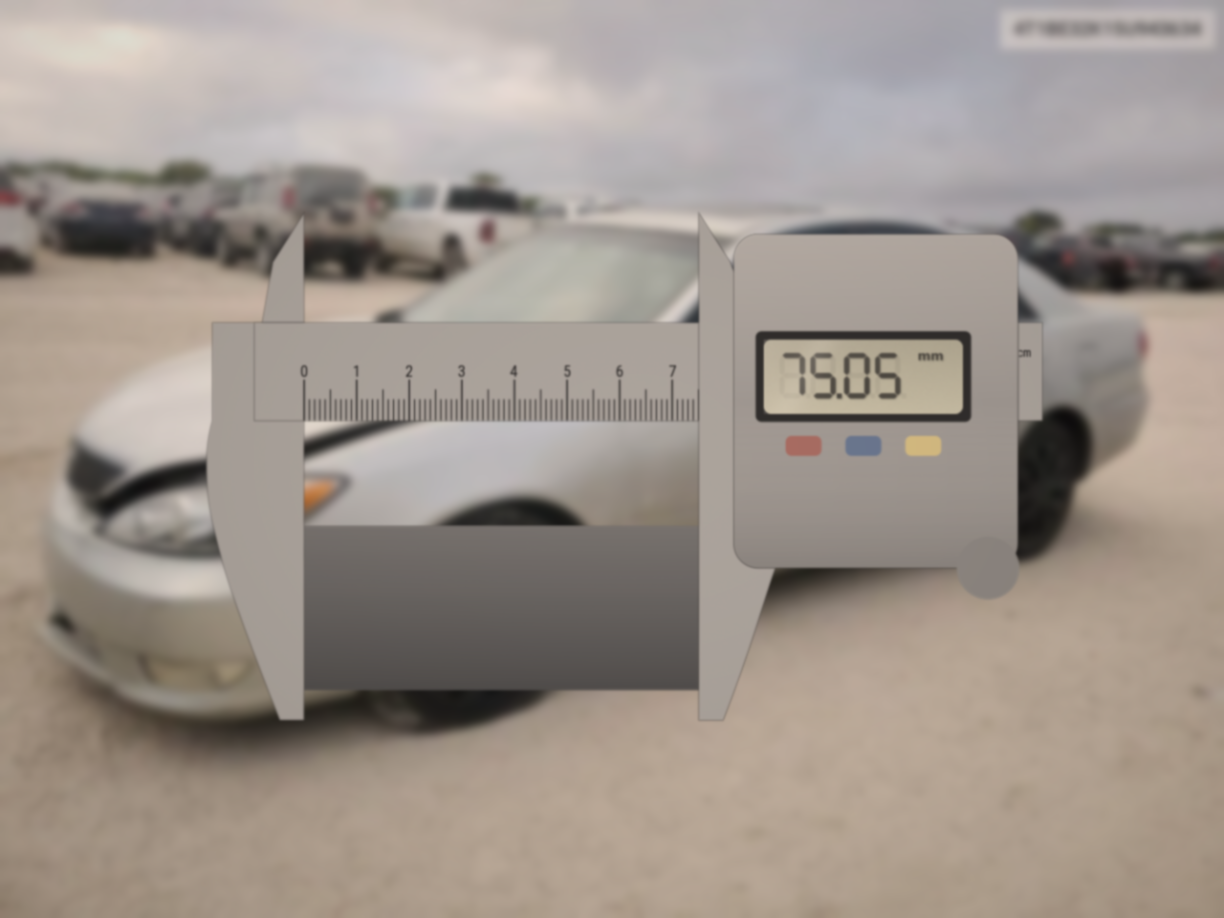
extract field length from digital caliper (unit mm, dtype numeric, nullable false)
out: 75.05 mm
